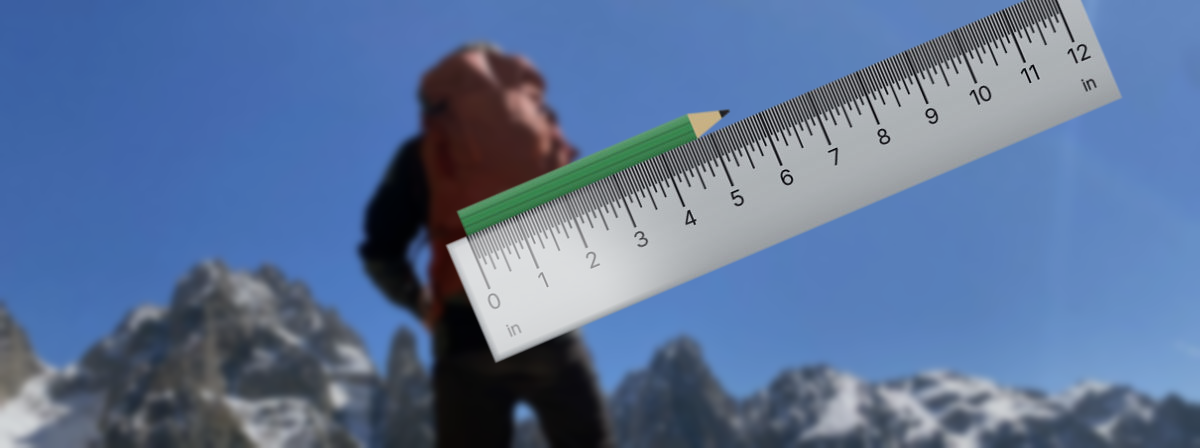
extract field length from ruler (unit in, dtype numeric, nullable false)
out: 5.5 in
